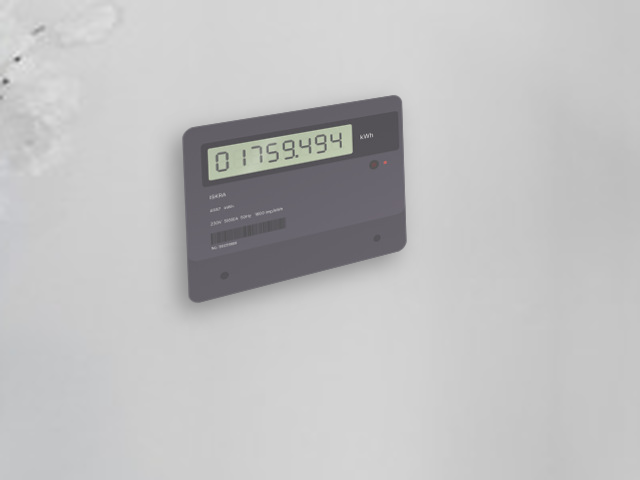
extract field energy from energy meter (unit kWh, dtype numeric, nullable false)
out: 1759.494 kWh
